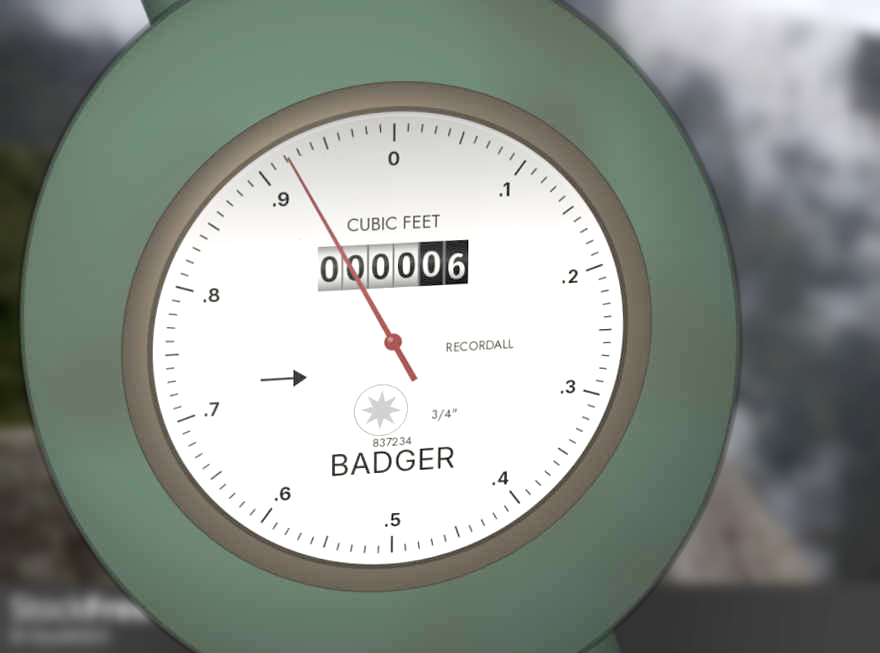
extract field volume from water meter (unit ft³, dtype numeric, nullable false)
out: 5.92 ft³
